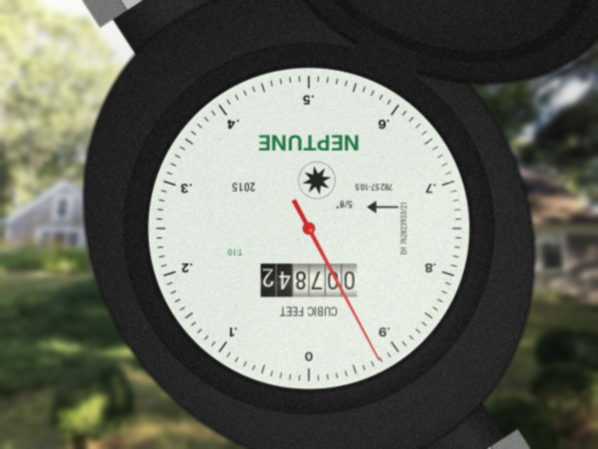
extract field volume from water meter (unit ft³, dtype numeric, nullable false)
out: 7841.92 ft³
